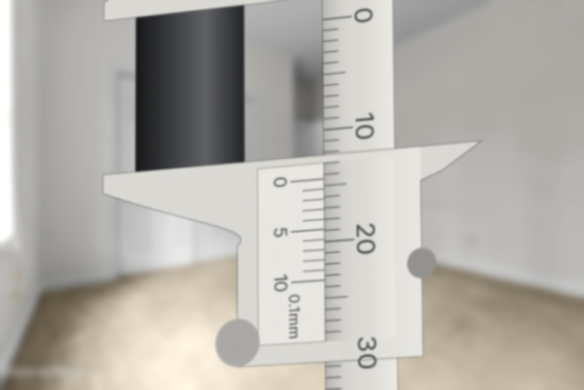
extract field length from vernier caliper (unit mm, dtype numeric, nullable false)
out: 14.4 mm
